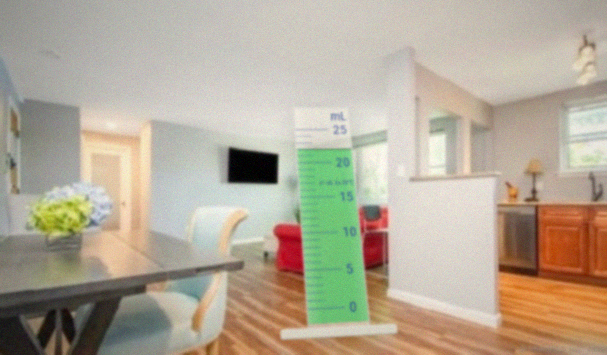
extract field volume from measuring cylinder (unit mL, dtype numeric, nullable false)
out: 22 mL
